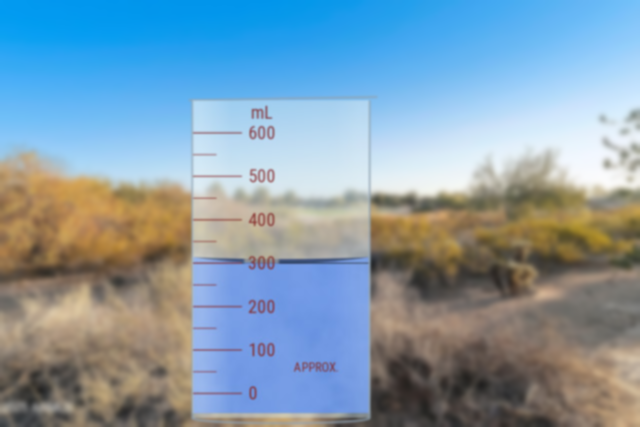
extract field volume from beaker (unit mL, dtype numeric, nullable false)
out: 300 mL
